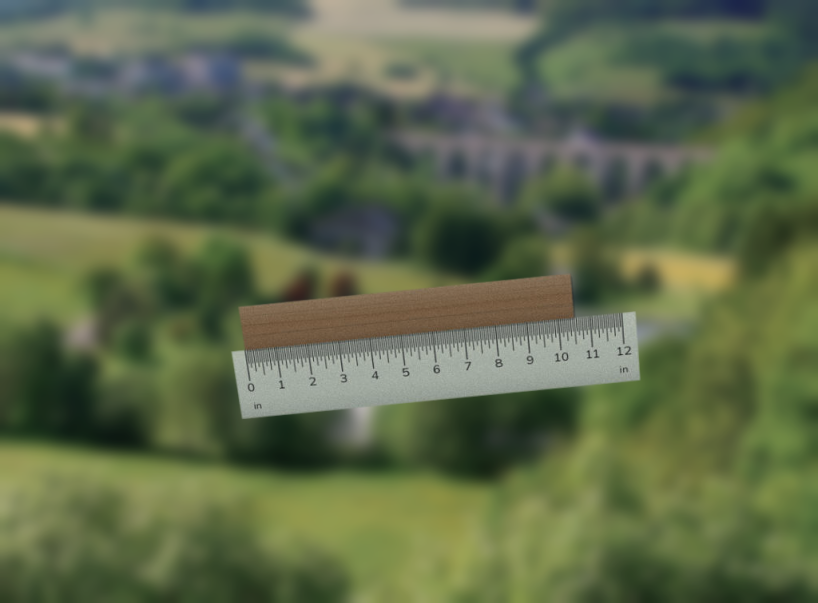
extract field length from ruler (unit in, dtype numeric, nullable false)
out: 10.5 in
